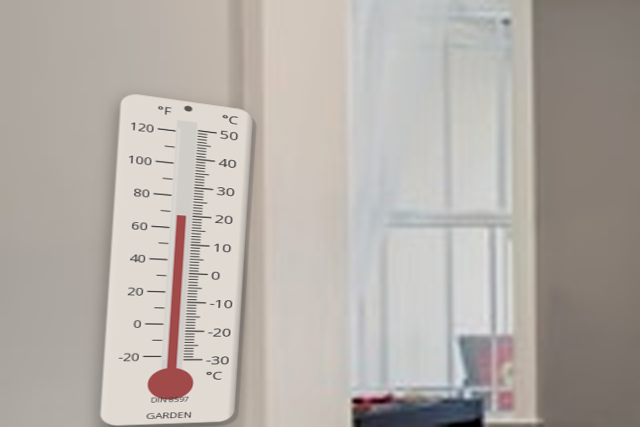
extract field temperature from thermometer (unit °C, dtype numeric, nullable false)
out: 20 °C
